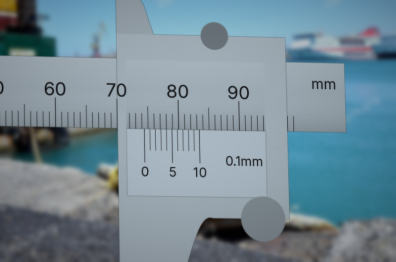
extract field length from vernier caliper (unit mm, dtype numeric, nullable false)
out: 74.4 mm
